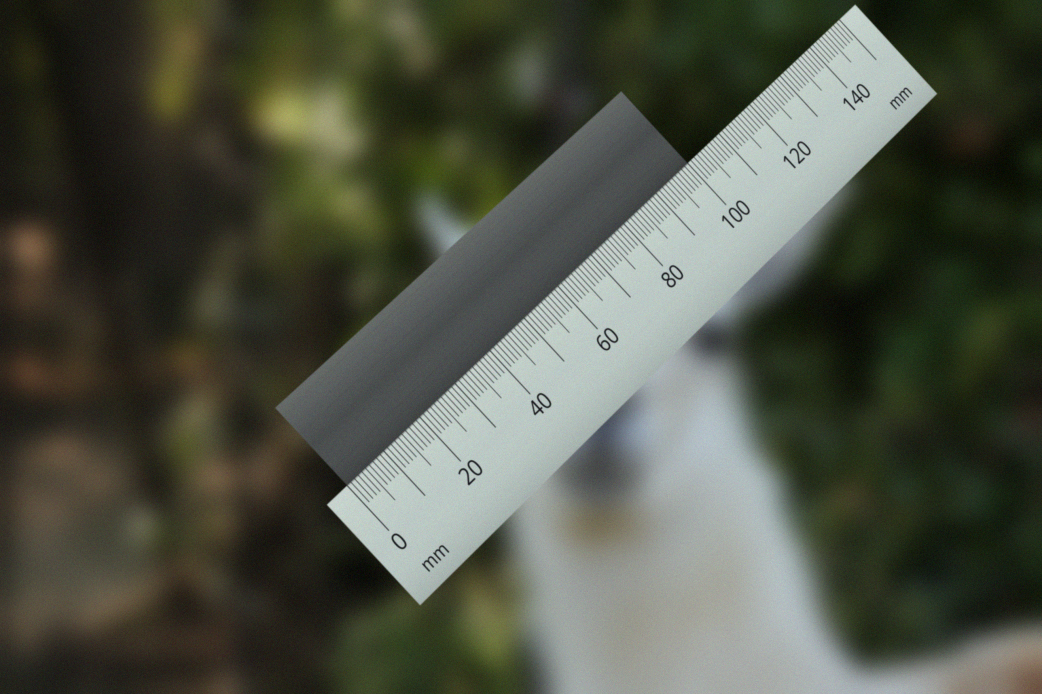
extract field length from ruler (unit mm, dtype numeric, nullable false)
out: 100 mm
